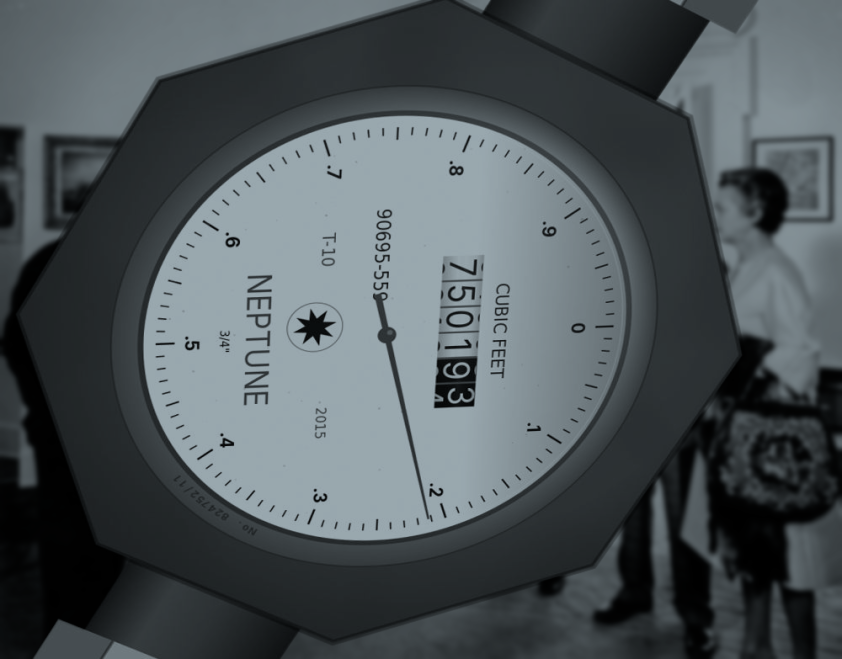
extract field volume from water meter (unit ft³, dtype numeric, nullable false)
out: 750193.21 ft³
